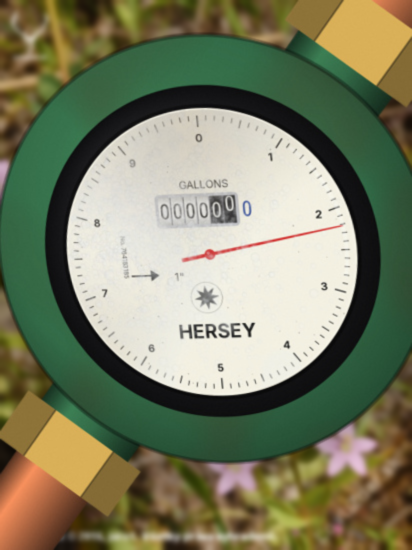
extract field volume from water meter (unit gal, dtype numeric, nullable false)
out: 2.2 gal
